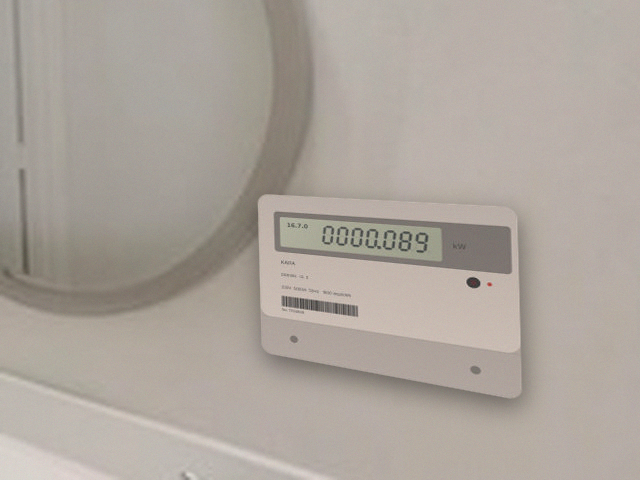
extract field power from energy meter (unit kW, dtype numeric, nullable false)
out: 0.089 kW
